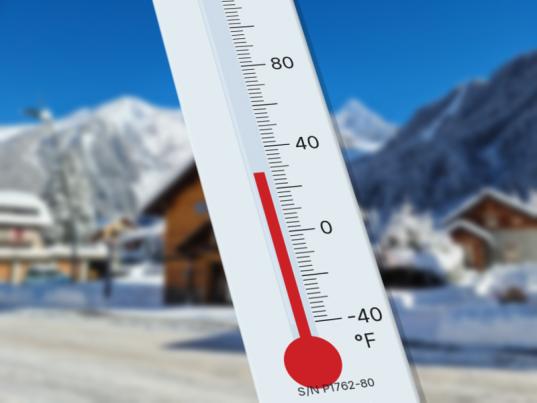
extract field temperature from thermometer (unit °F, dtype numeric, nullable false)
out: 28 °F
